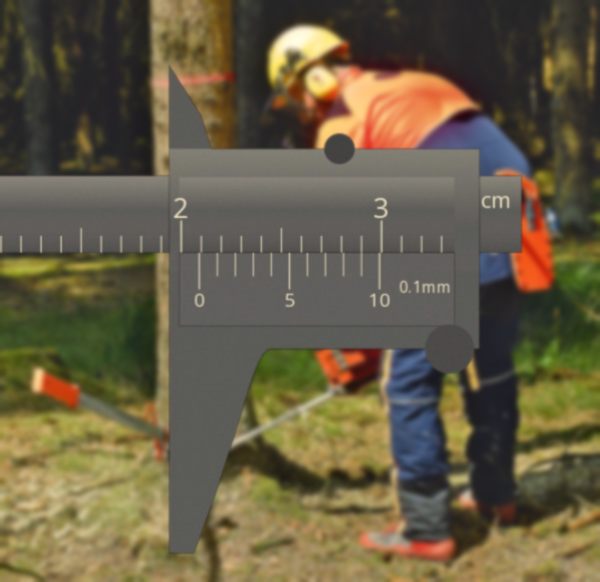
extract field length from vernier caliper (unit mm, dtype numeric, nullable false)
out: 20.9 mm
